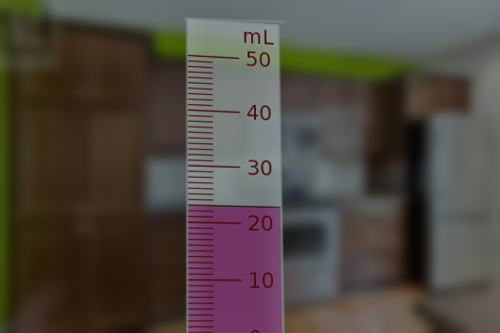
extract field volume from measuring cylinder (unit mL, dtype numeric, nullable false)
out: 23 mL
